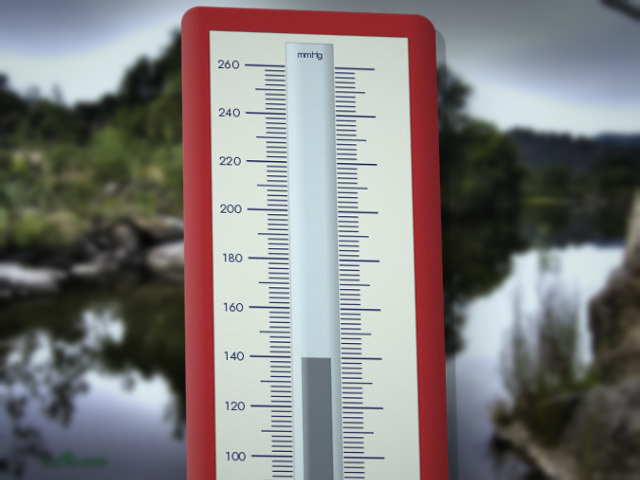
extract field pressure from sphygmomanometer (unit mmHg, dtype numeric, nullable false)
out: 140 mmHg
